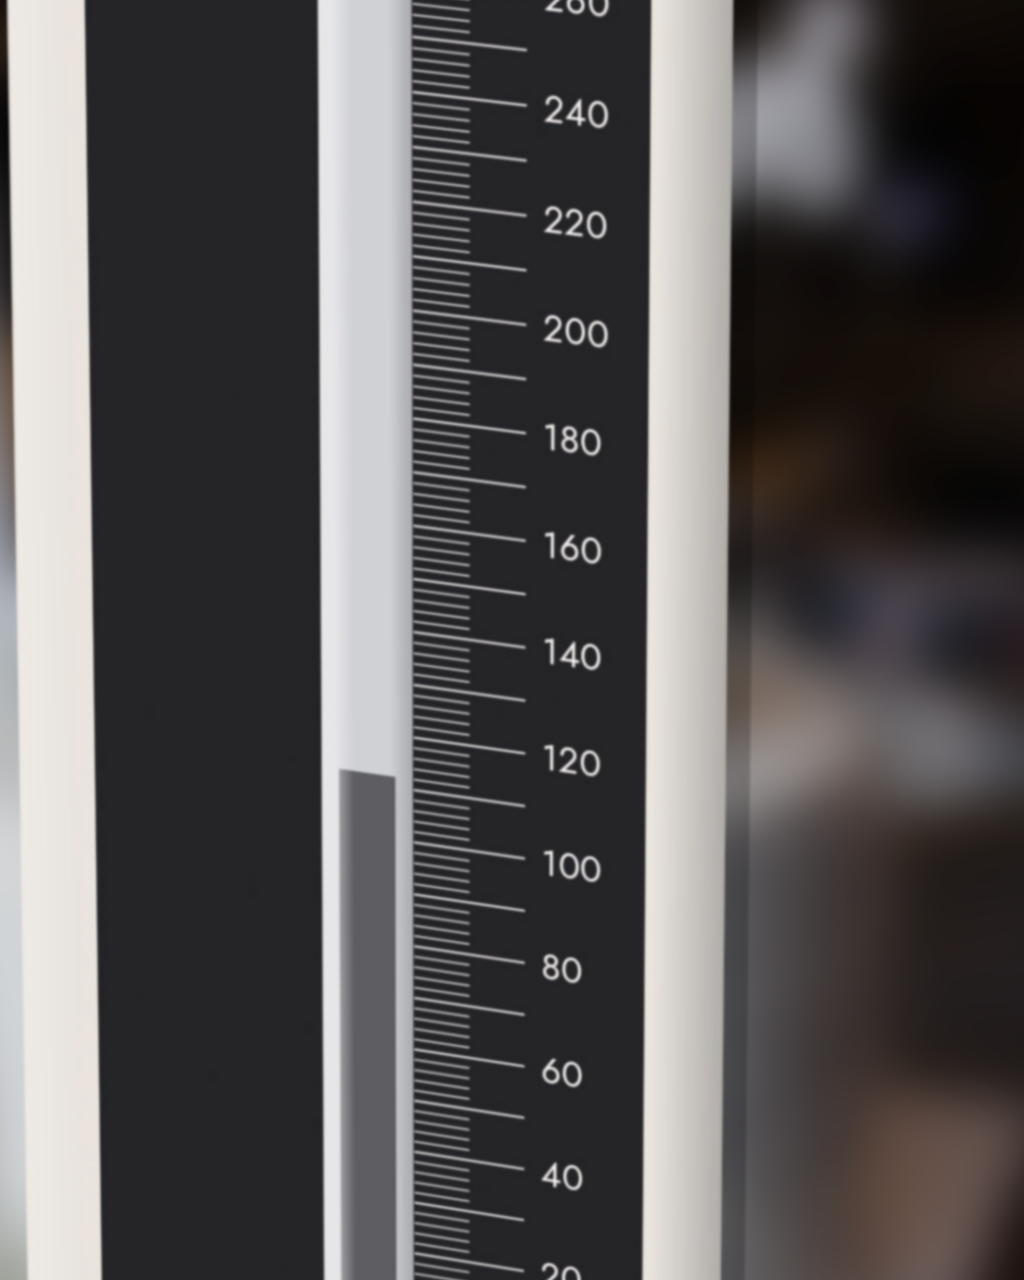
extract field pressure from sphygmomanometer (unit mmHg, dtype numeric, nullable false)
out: 112 mmHg
